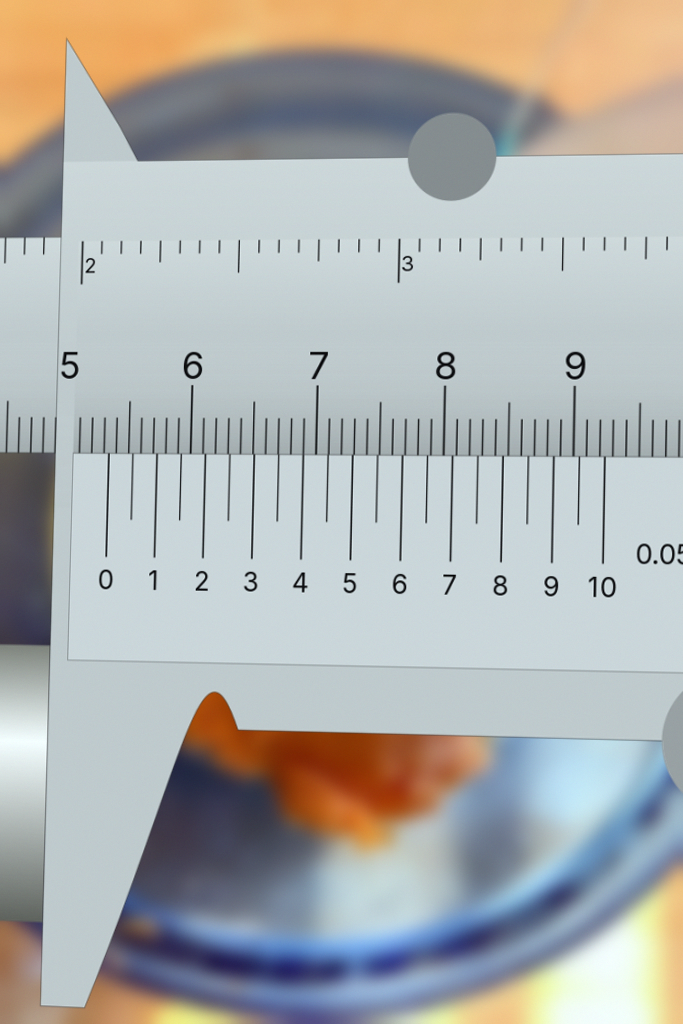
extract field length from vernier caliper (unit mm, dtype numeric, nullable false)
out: 53.4 mm
